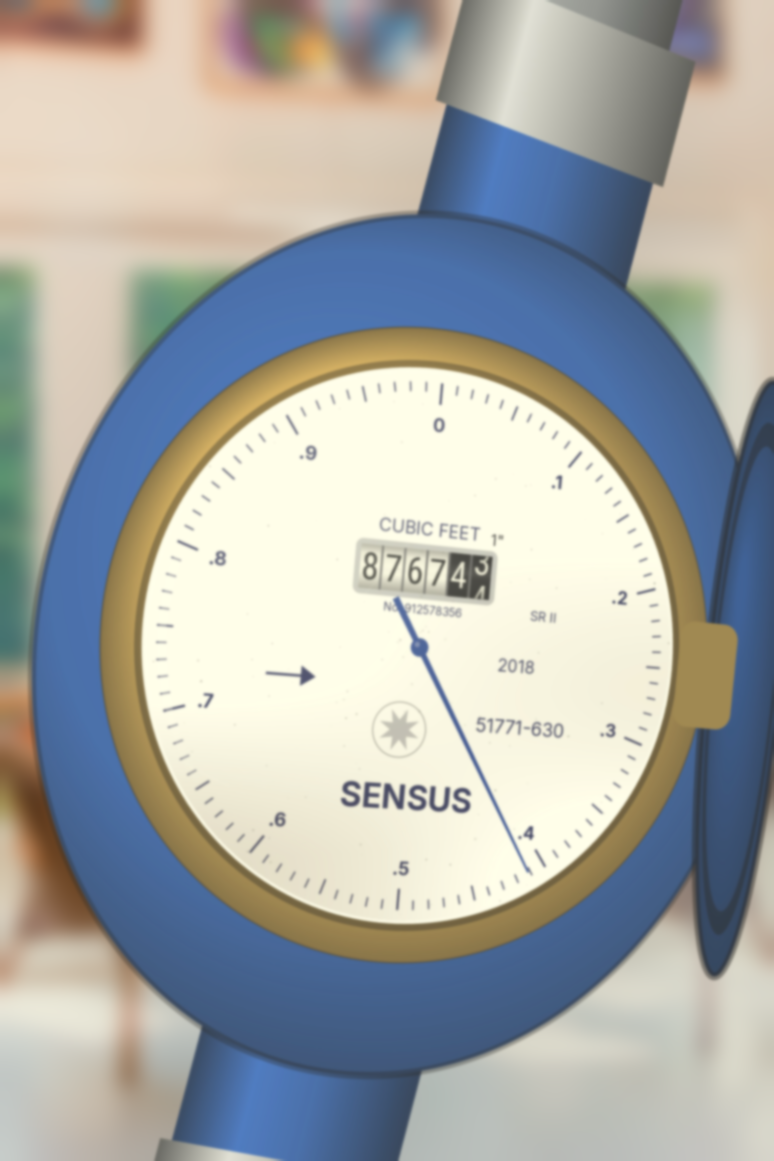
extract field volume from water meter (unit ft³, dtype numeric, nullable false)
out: 876743.41 ft³
